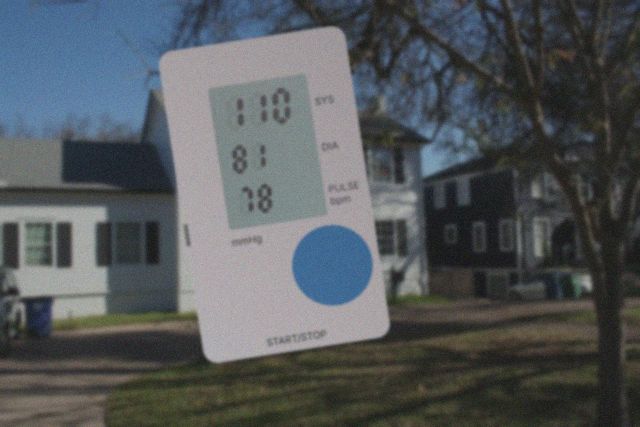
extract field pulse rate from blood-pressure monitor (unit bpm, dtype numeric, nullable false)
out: 78 bpm
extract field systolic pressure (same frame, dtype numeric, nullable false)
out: 110 mmHg
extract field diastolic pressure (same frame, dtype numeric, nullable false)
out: 81 mmHg
